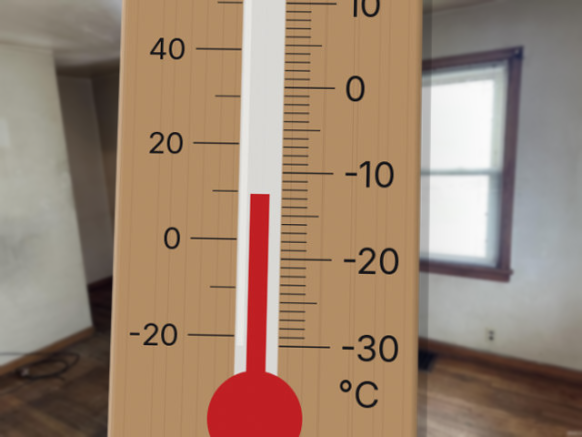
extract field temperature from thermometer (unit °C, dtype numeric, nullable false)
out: -12.5 °C
